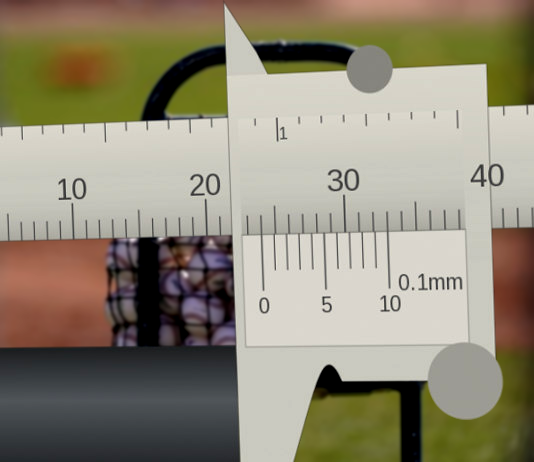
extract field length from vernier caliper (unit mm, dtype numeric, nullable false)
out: 24.0 mm
